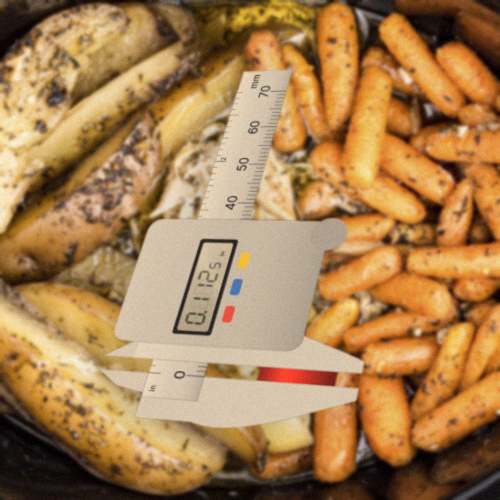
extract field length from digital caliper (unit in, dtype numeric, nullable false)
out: 0.1125 in
